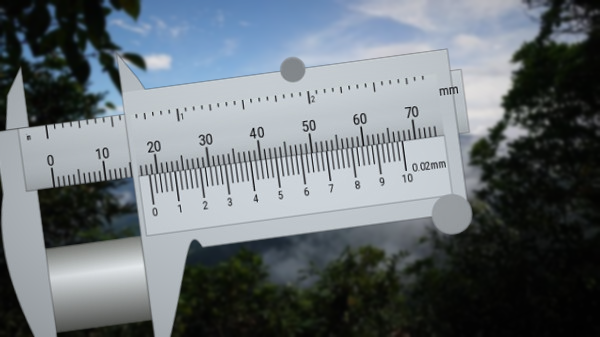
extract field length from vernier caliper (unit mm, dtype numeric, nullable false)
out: 18.5 mm
